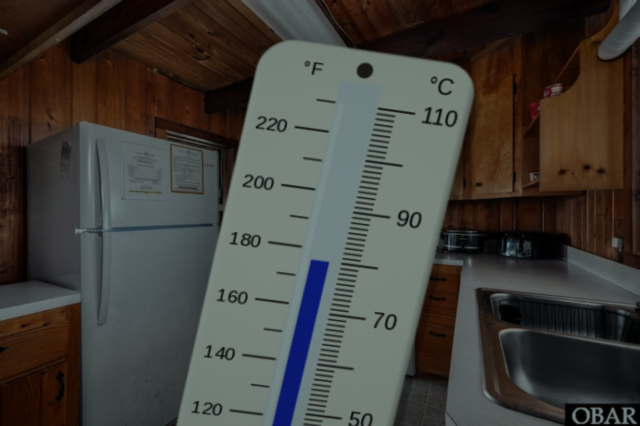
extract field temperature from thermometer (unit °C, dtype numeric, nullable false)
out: 80 °C
